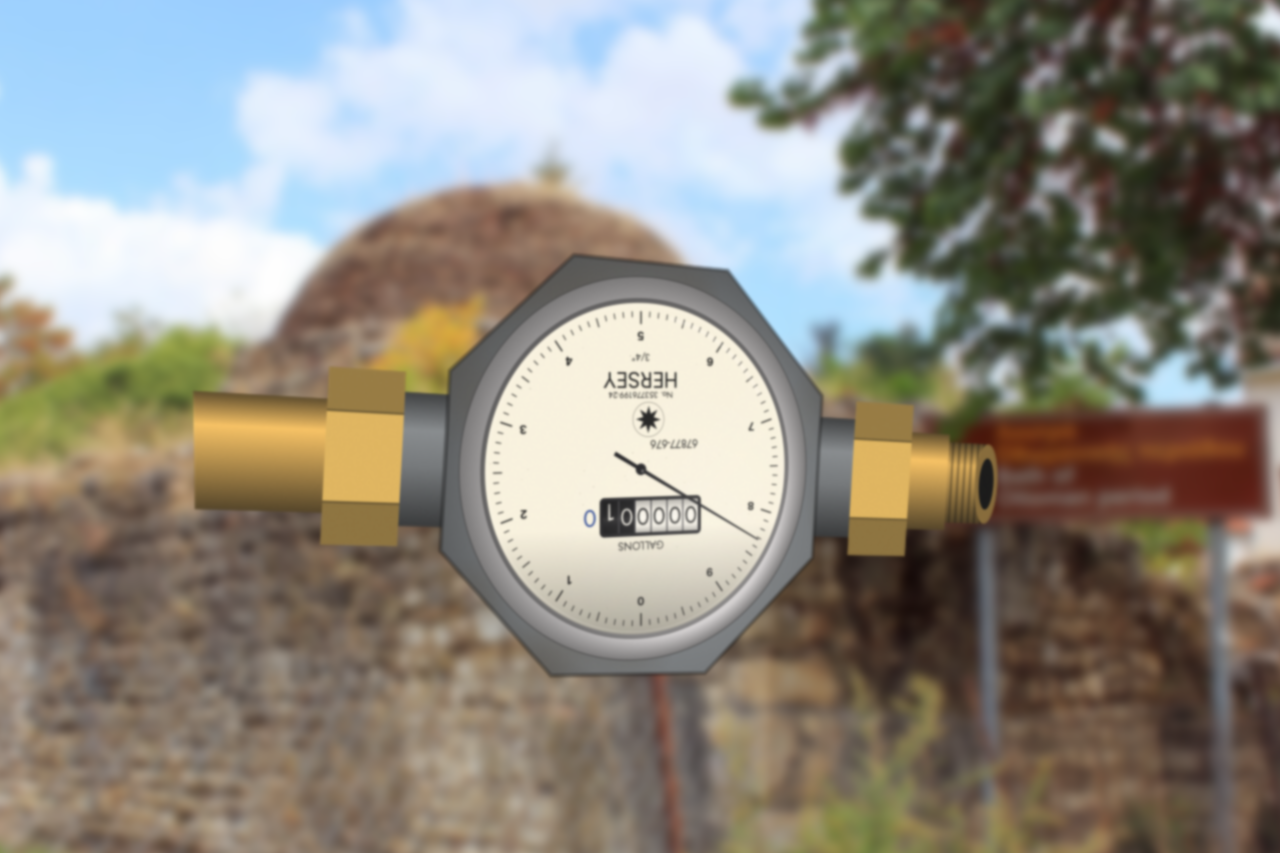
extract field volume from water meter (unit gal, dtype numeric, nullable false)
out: 8.3 gal
